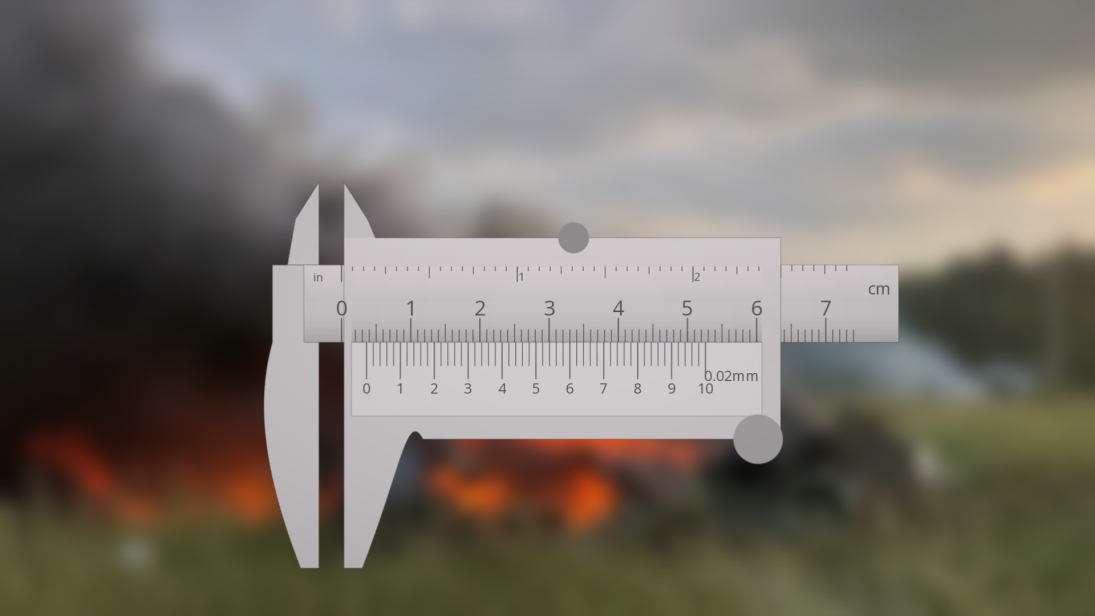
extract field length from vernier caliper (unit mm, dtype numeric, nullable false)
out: 3.6 mm
